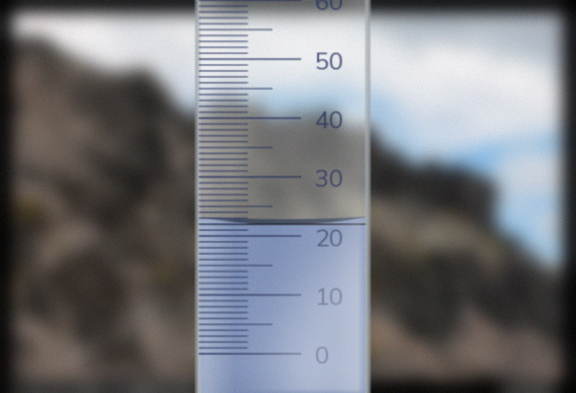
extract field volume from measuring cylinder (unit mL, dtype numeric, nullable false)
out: 22 mL
